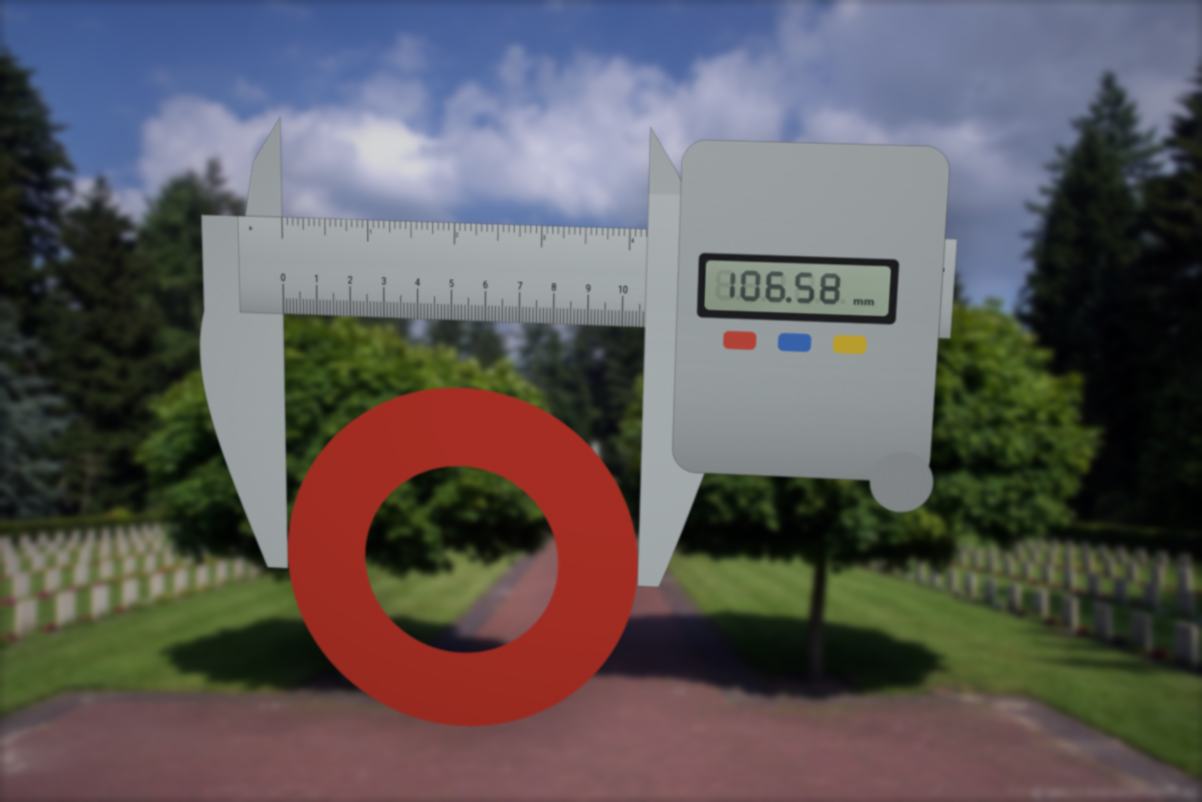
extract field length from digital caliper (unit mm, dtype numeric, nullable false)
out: 106.58 mm
